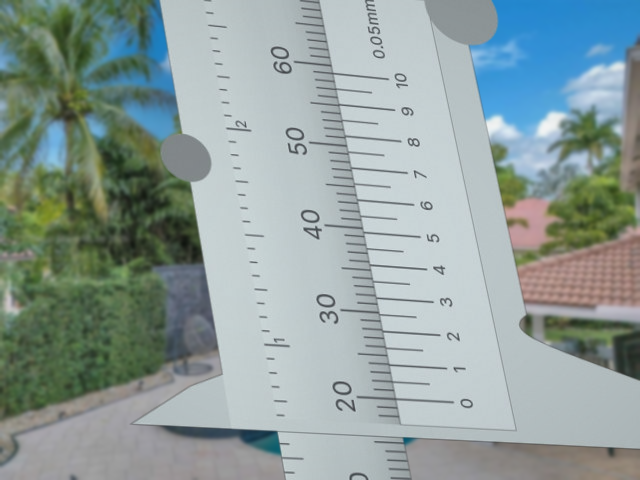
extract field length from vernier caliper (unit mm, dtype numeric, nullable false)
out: 20.0 mm
